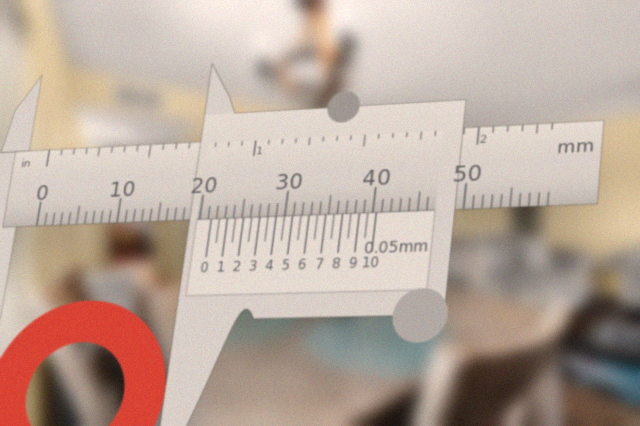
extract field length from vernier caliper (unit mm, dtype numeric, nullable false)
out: 21.4 mm
